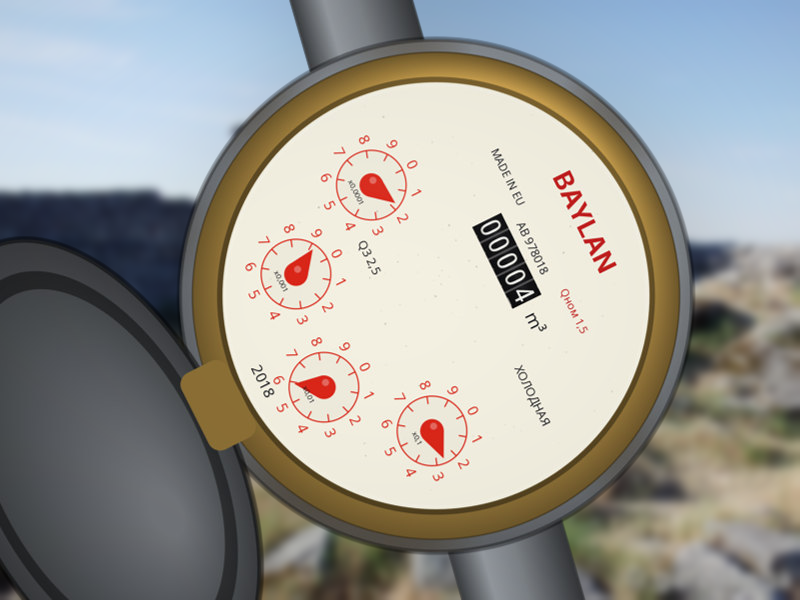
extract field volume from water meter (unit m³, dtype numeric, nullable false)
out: 4.2591 m³
